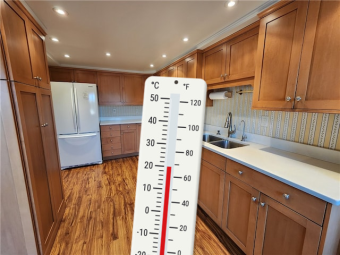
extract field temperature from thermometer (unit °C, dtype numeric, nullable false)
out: 20 °C
